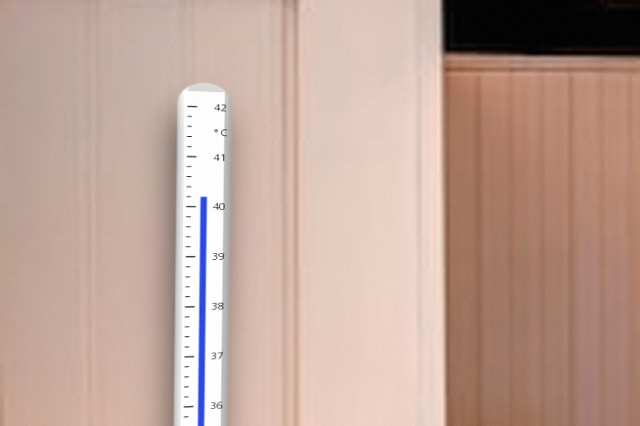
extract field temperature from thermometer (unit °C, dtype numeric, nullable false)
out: 40.2 °C
